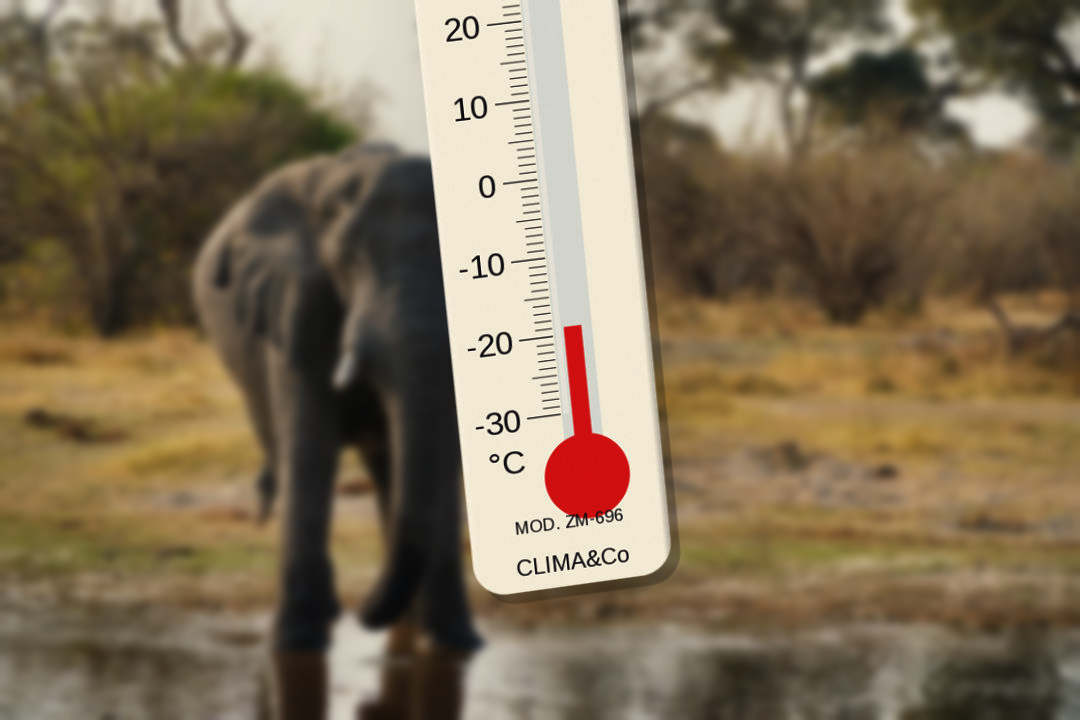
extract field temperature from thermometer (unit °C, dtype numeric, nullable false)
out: -19 °C
